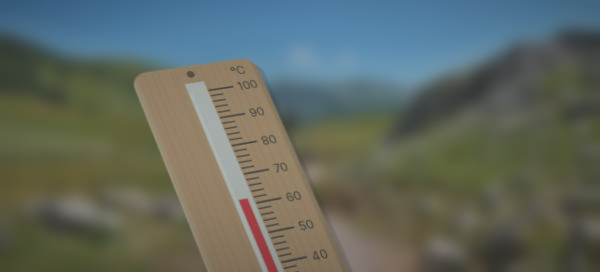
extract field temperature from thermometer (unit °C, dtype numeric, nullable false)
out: 62 °C
